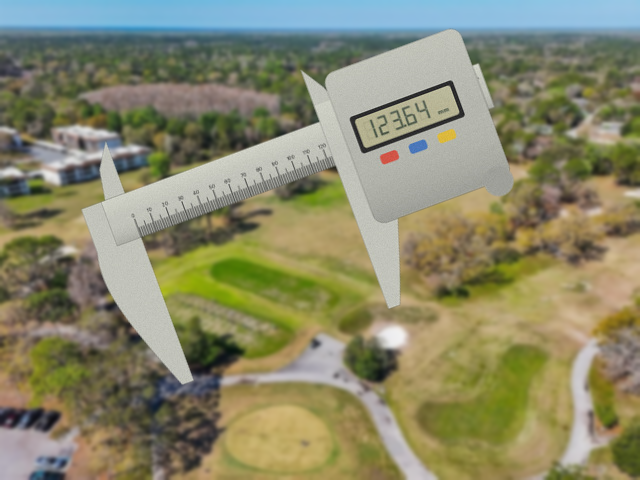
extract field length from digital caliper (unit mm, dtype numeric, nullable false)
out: 123.64 mm
